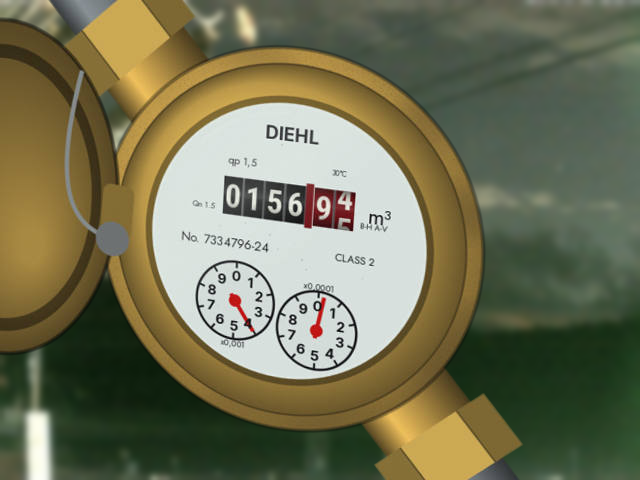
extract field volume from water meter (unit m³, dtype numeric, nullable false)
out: 156.9440 m³
